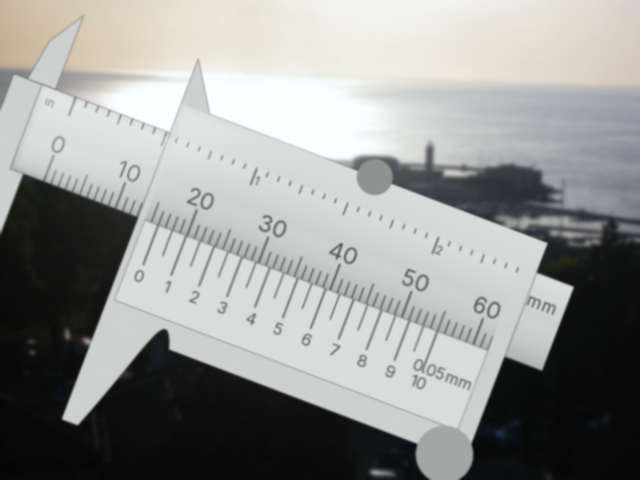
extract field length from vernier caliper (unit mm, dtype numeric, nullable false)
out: 16.0 mm
